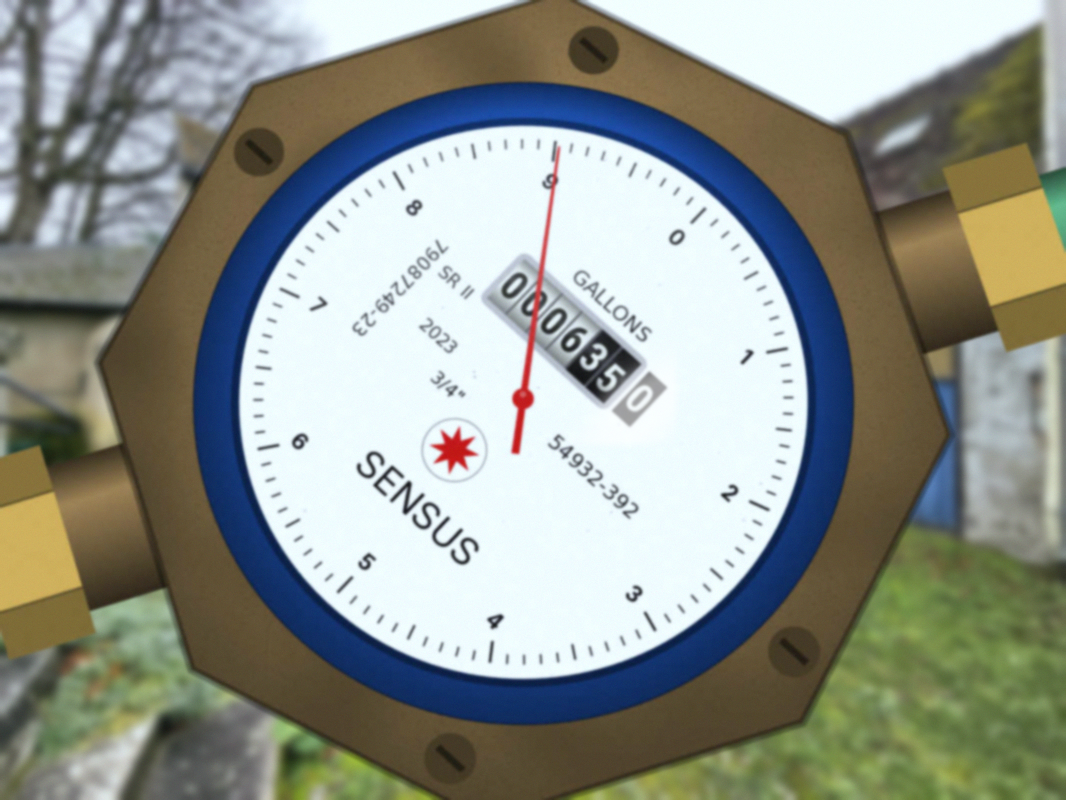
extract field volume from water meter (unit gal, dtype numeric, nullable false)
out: 6349.0 gal
